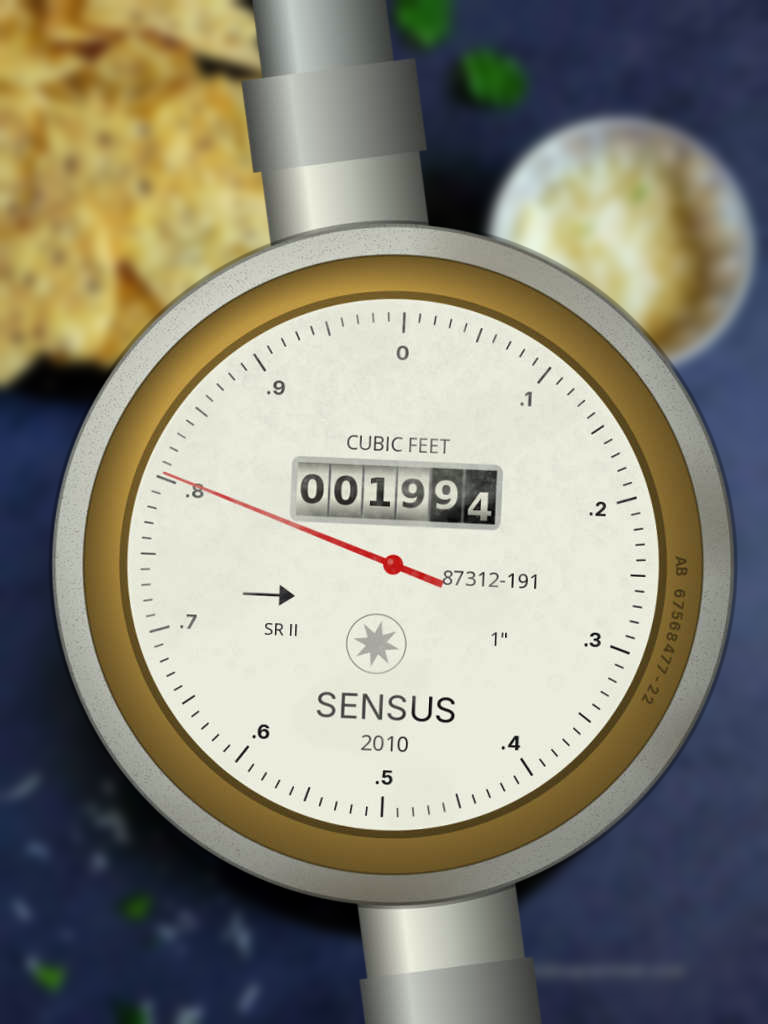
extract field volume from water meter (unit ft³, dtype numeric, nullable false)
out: 1993.80 ft³
